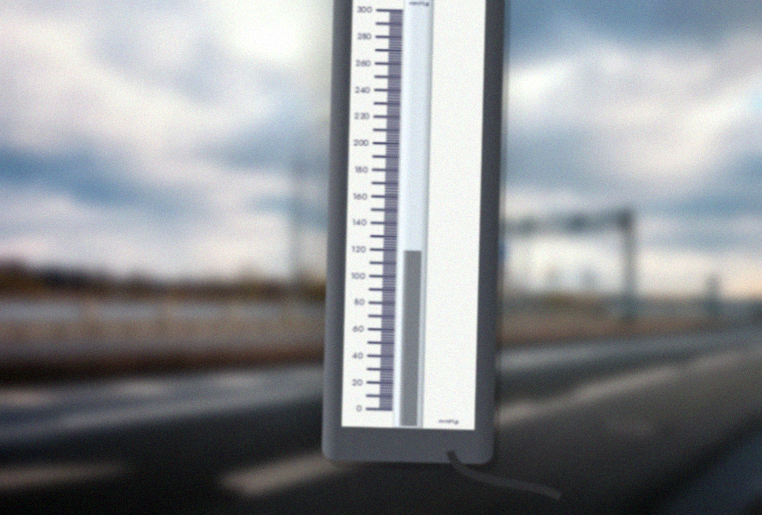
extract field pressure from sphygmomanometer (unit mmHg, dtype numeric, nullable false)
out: 120 mmHg
